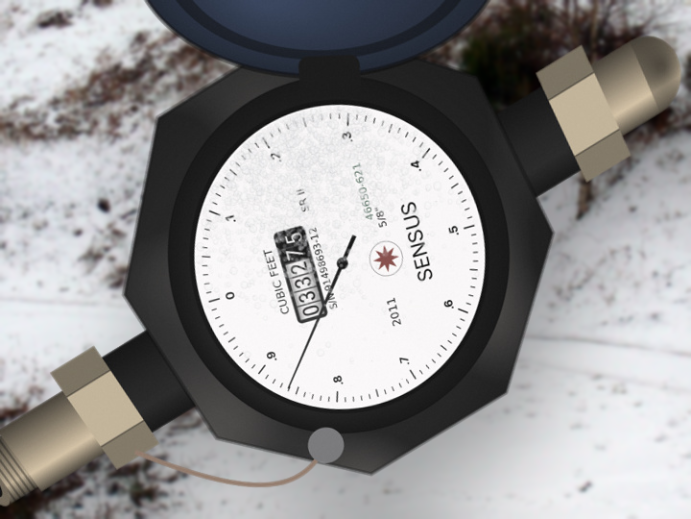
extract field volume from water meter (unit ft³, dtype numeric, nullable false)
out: 33274.86 ft³
